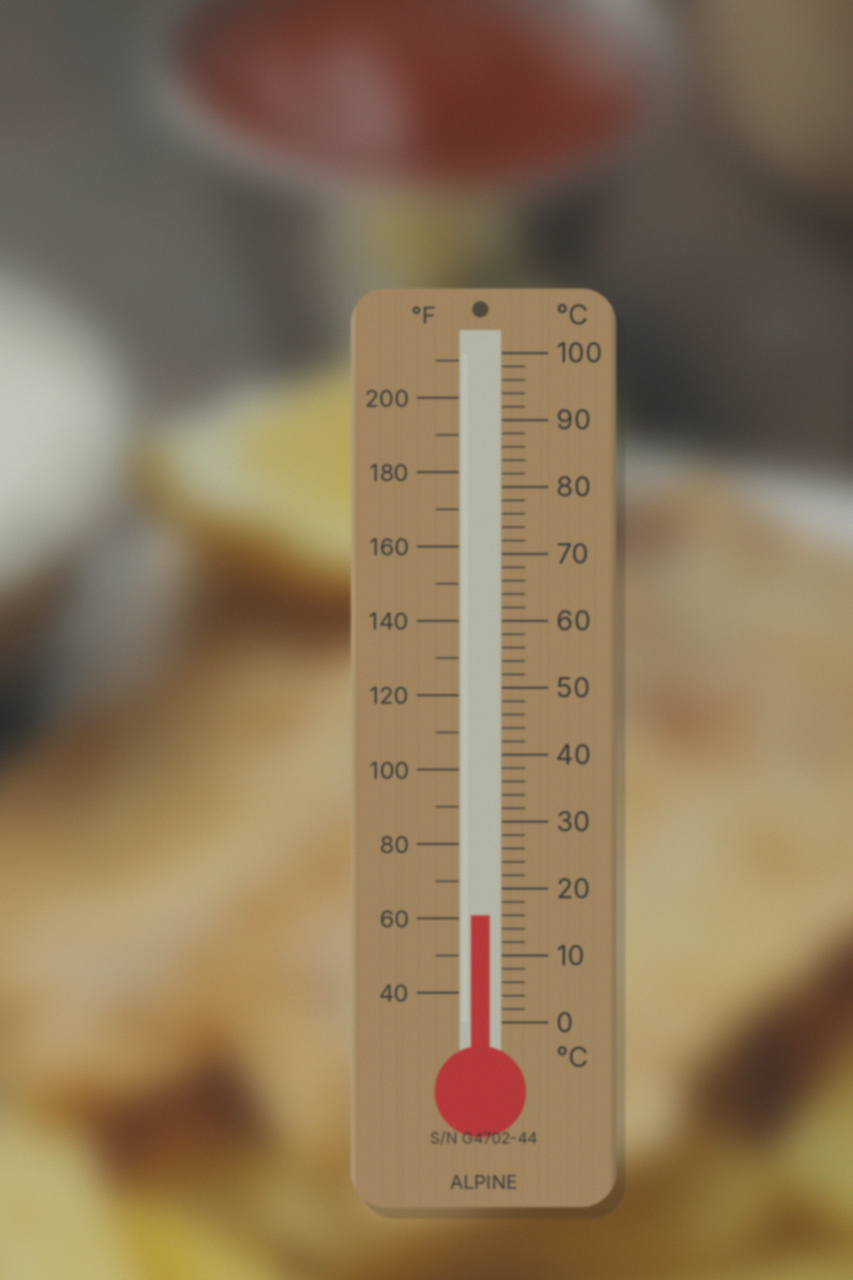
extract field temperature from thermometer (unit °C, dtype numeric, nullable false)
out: 16 °C
